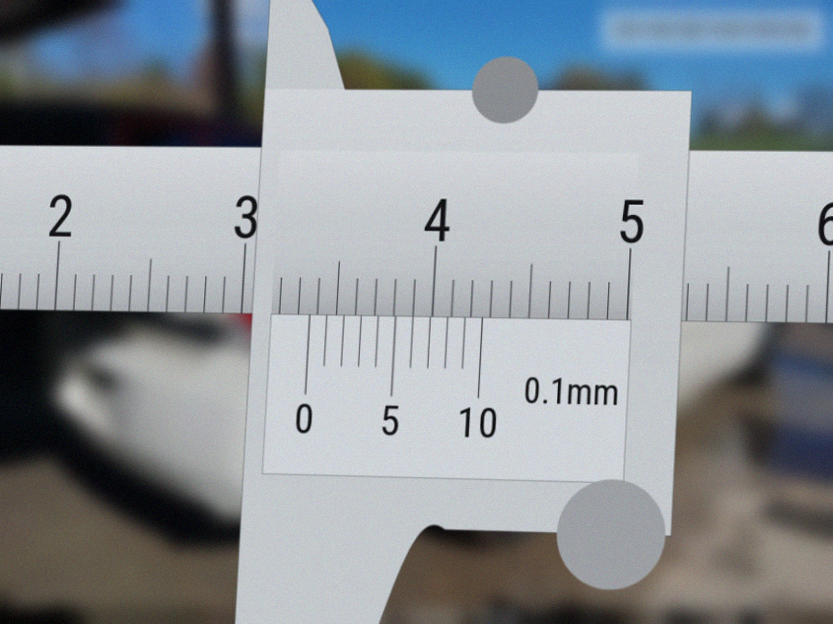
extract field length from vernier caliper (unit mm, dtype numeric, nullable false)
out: 33.6 mm
